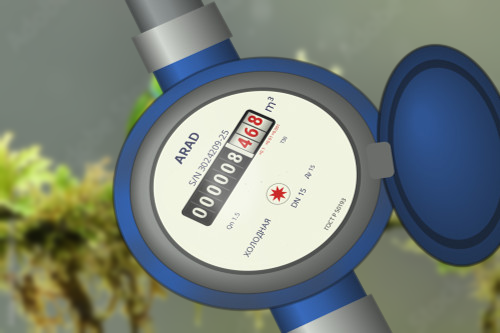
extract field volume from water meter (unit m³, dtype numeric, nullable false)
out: 8.468 m³
